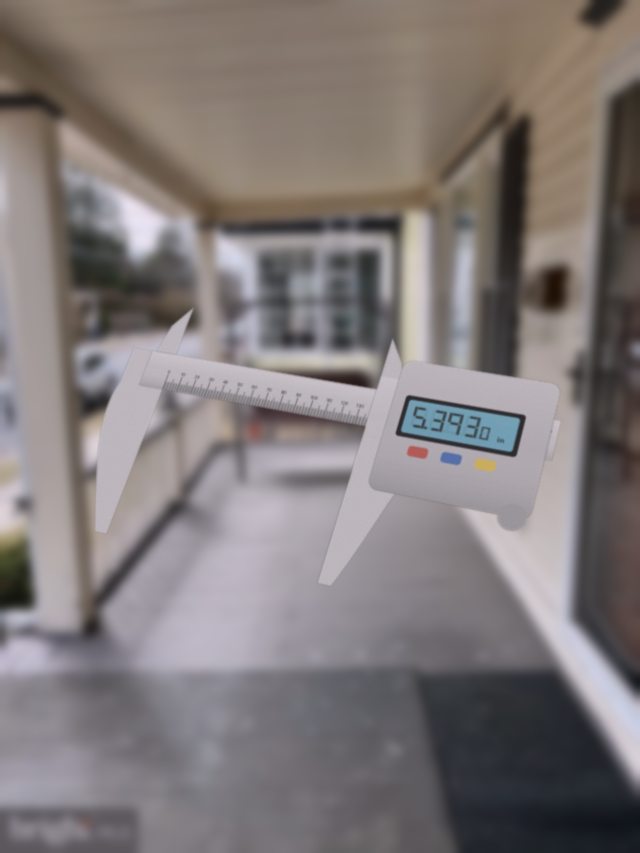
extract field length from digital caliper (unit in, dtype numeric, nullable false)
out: 5.3930 in
